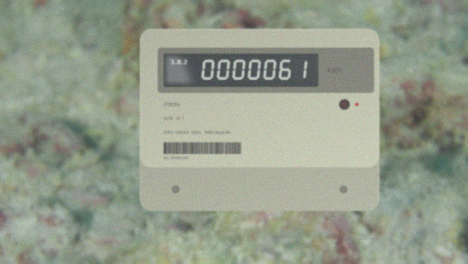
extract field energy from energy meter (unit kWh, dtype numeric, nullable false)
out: 61 kWh
